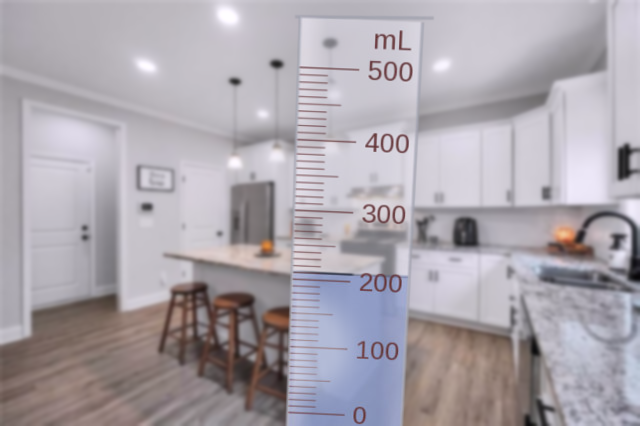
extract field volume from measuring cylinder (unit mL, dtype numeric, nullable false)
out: 210 mL
